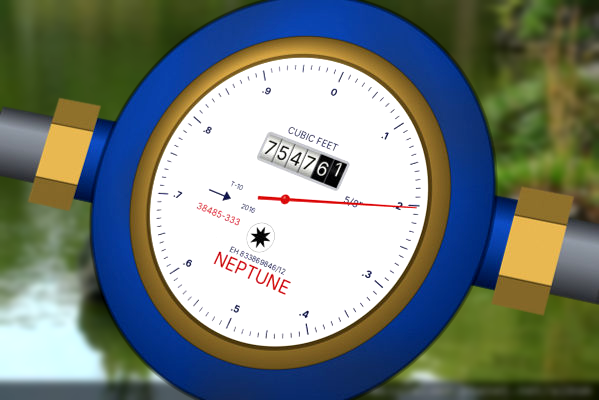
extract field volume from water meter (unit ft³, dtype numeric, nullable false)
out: 754761.20 ft³
